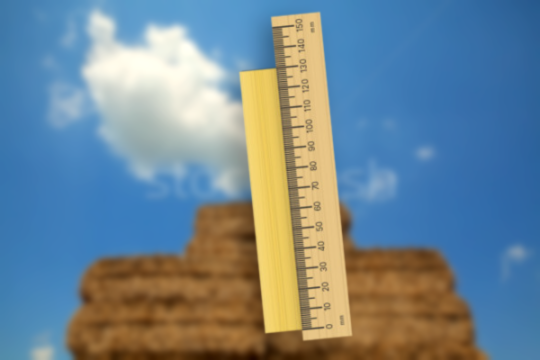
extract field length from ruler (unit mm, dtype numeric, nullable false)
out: 130 mm
